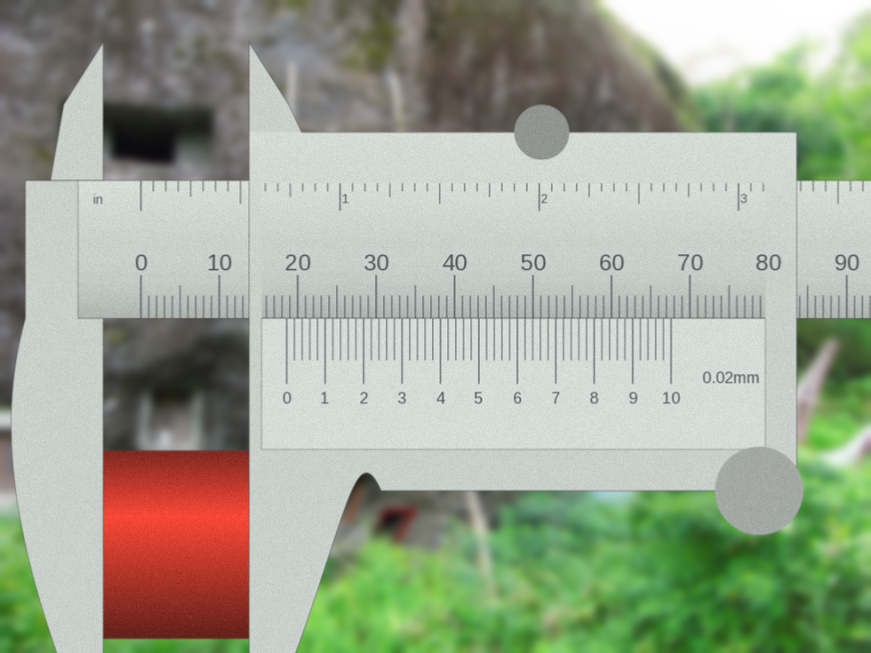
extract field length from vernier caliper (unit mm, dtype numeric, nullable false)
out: 18.6 mm
